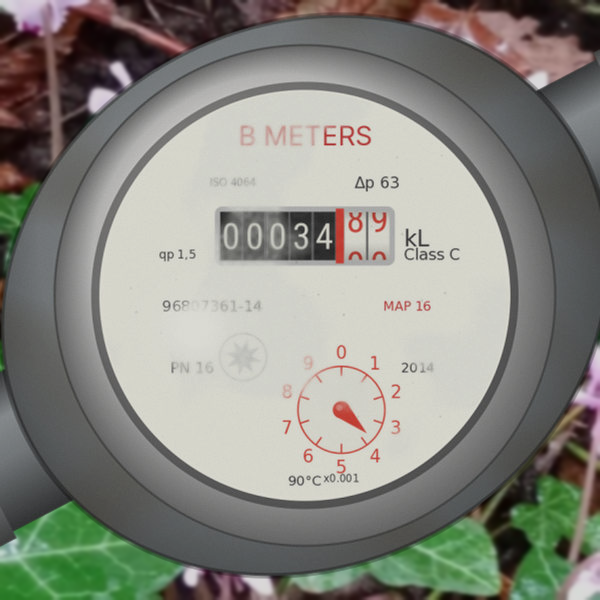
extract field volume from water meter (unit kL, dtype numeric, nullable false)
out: 34.893 kL
